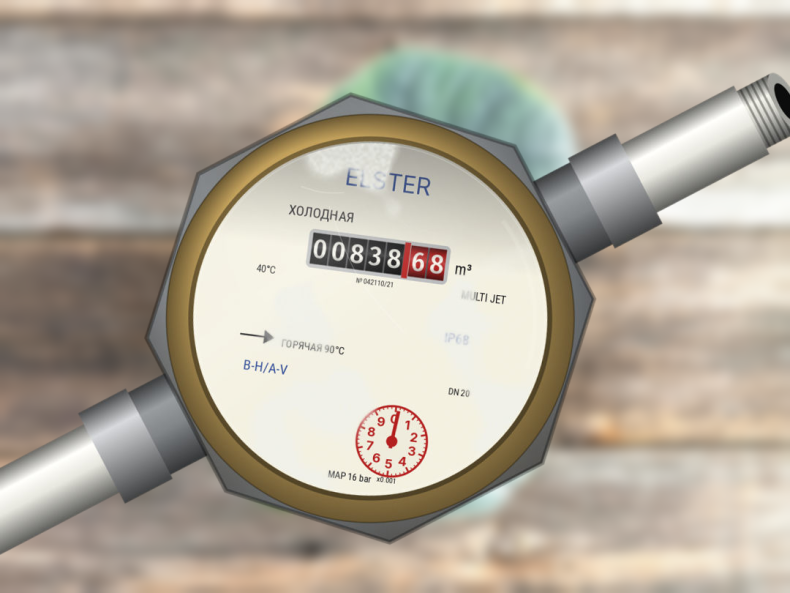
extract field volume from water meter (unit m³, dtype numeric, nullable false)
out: 838.680 m³
